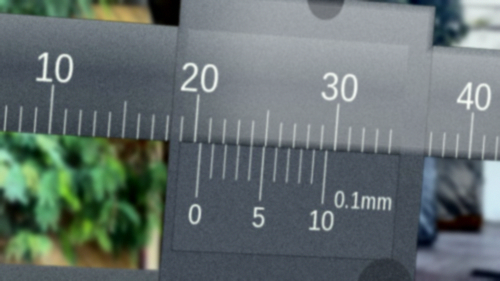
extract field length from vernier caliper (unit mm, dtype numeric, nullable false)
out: 20.4 mm
